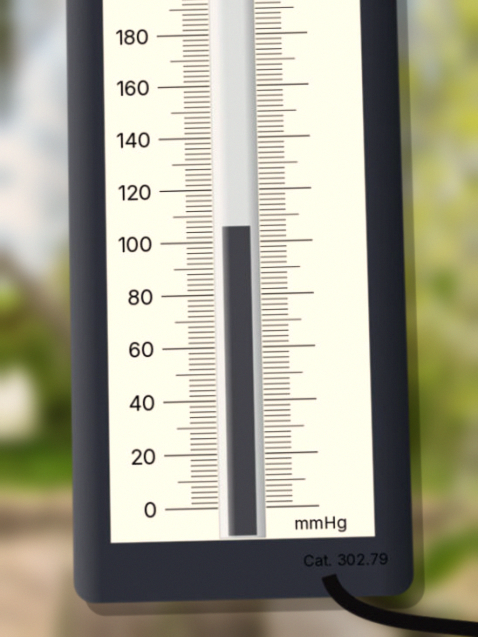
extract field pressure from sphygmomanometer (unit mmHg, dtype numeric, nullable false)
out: 106 mmHg
